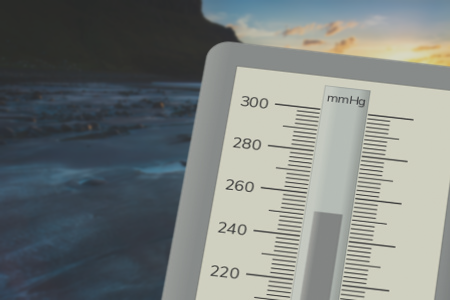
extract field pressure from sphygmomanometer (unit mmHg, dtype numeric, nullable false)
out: 252 mmHg
